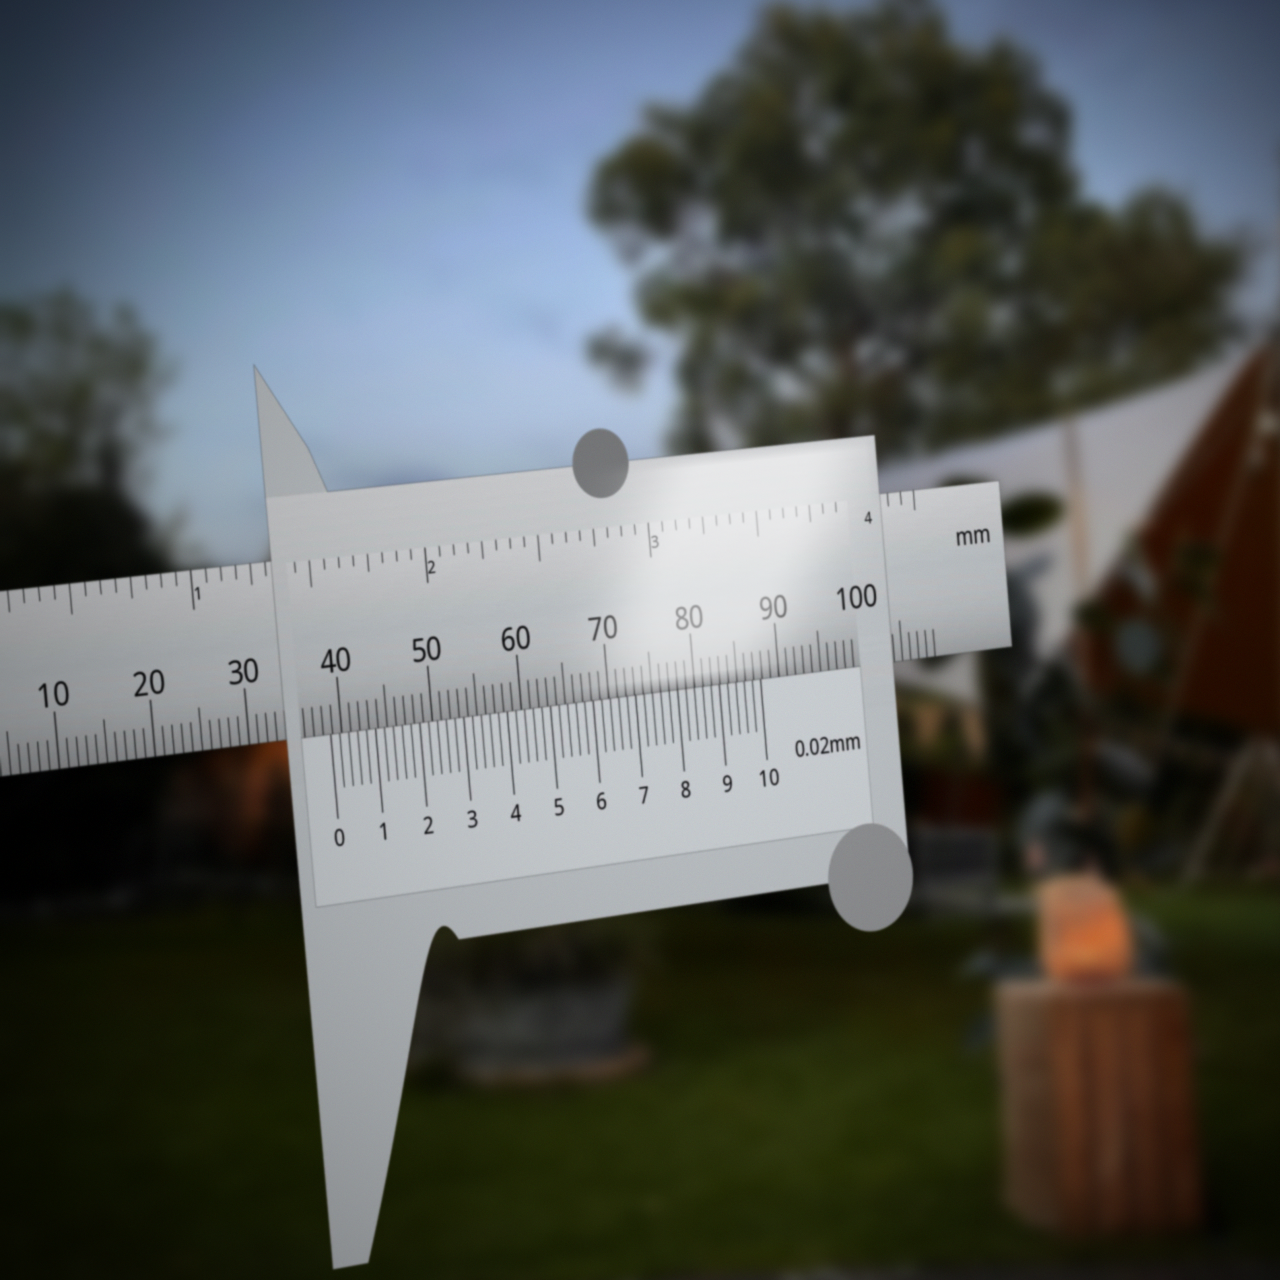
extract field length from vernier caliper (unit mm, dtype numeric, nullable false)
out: 38.8 mm
